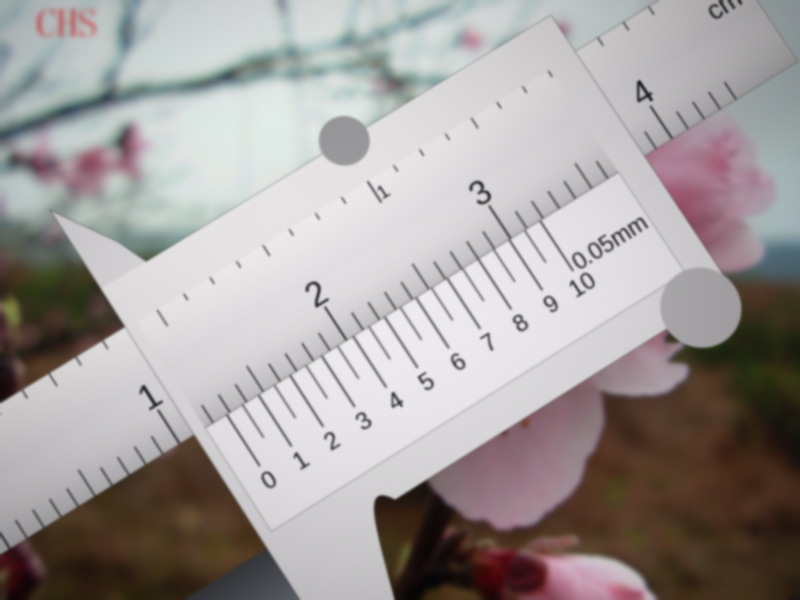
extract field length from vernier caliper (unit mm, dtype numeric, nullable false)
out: 12.8 mm
